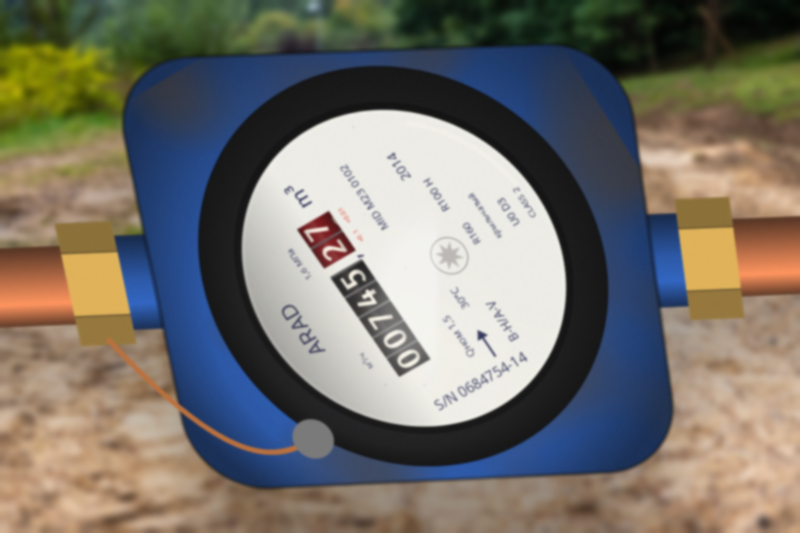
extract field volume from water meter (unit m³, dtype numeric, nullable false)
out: 745.27 m³
